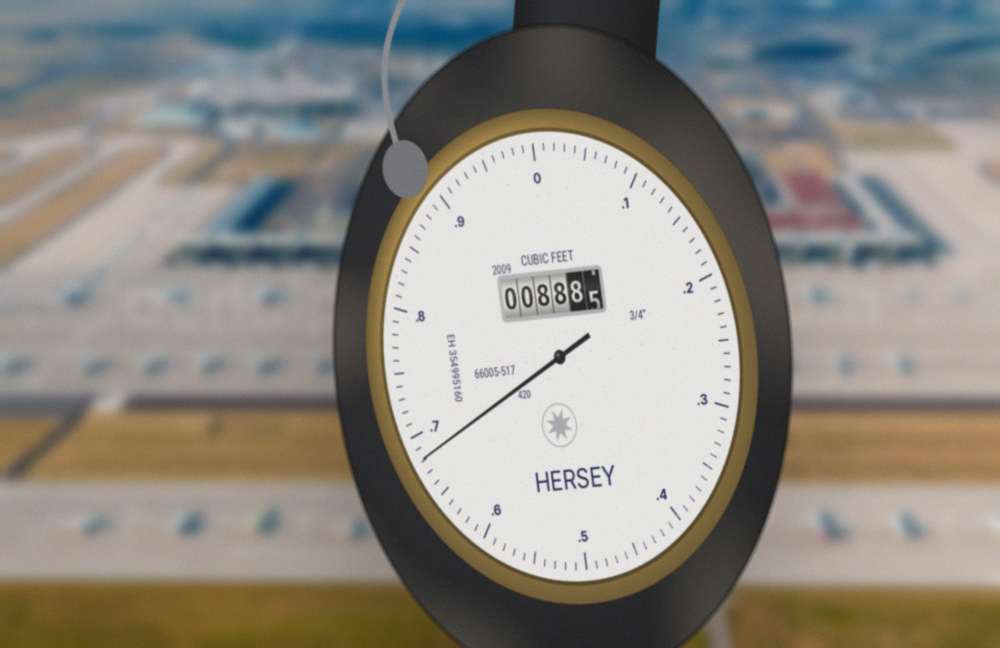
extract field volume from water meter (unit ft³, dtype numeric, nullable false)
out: 8884.68 ft³
